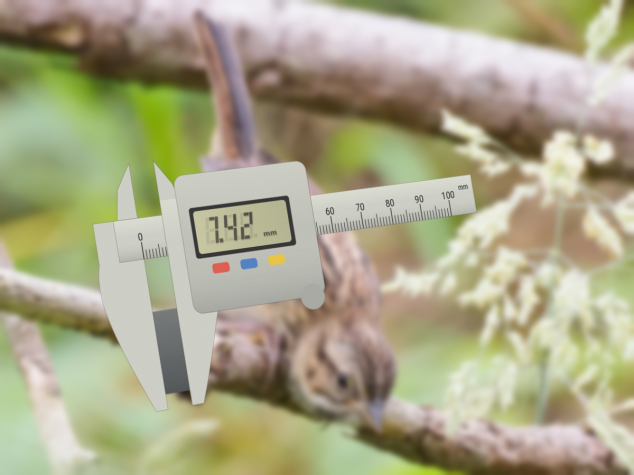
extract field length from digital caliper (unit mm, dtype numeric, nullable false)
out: 7.42 mm
